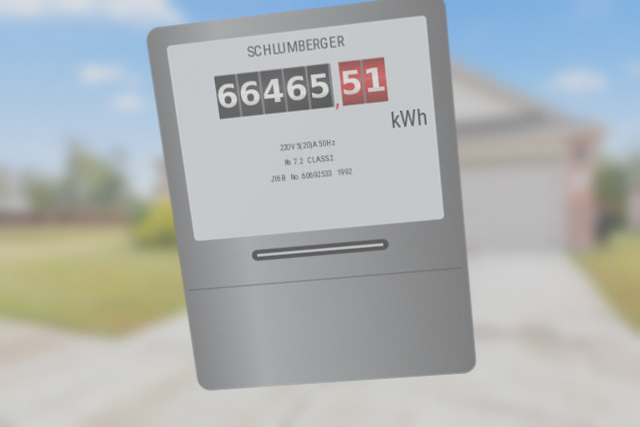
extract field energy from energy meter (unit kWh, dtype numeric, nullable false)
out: 66465.51 kWh
